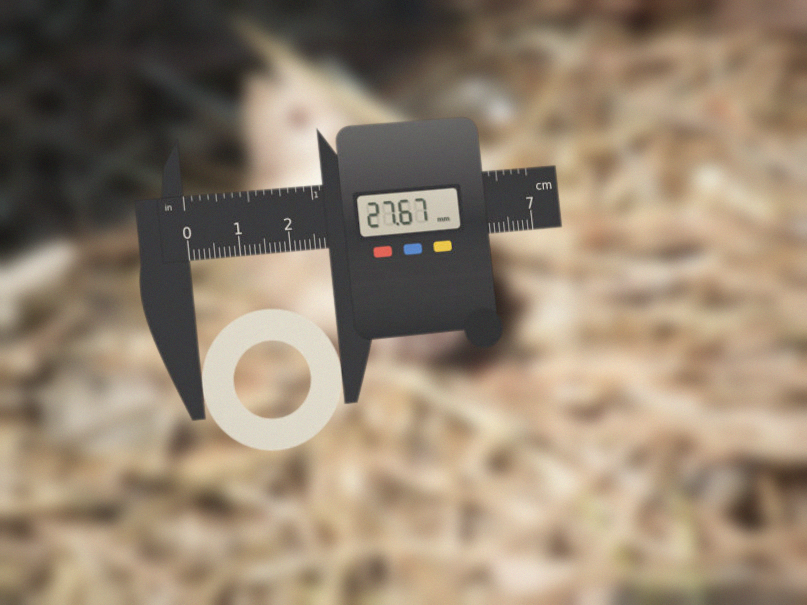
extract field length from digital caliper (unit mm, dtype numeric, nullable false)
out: 27.67 mm
